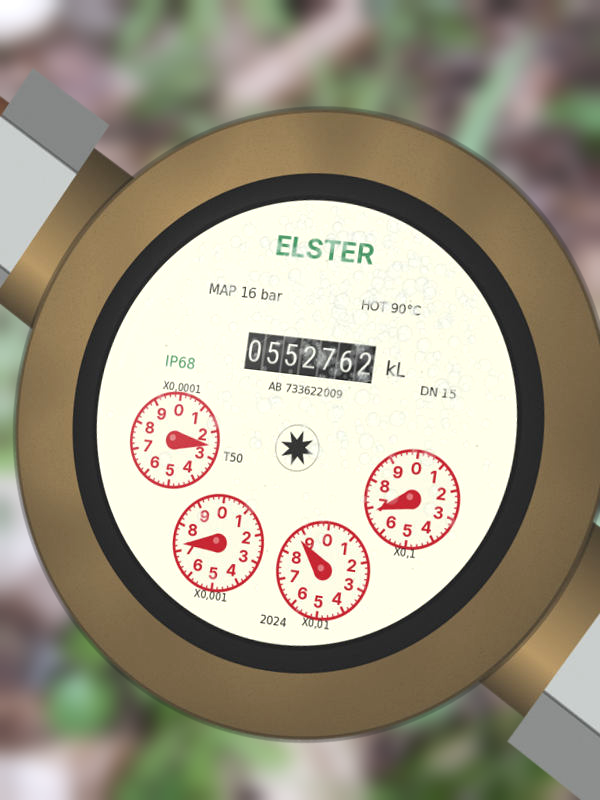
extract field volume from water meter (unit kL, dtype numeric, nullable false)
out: 552762.6872 kL
